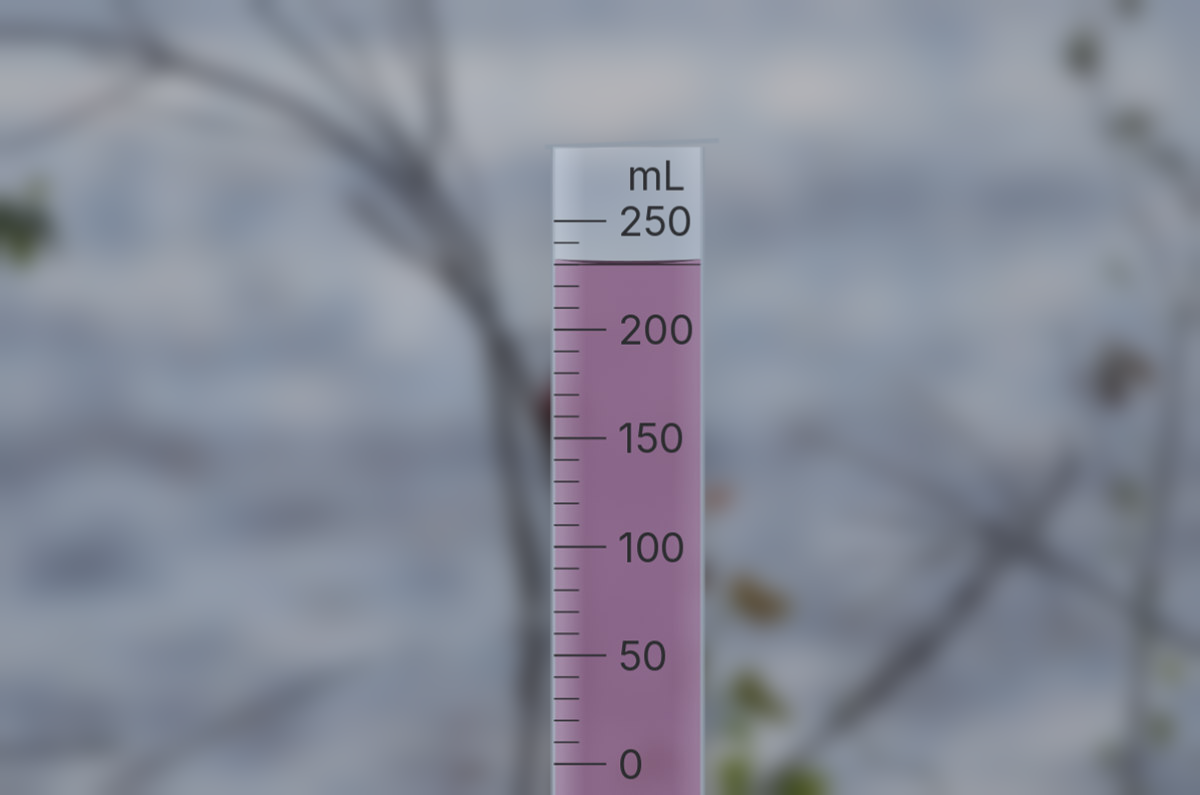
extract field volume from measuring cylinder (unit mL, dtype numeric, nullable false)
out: 230 mL
